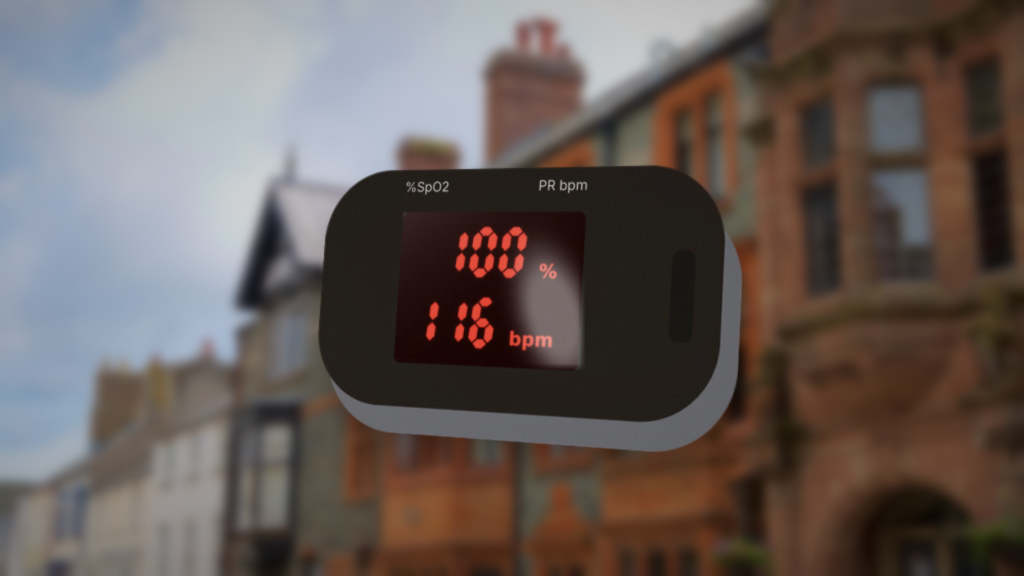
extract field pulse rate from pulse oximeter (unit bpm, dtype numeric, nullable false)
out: 116 bpm
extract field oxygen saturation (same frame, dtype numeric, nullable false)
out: 100 %
